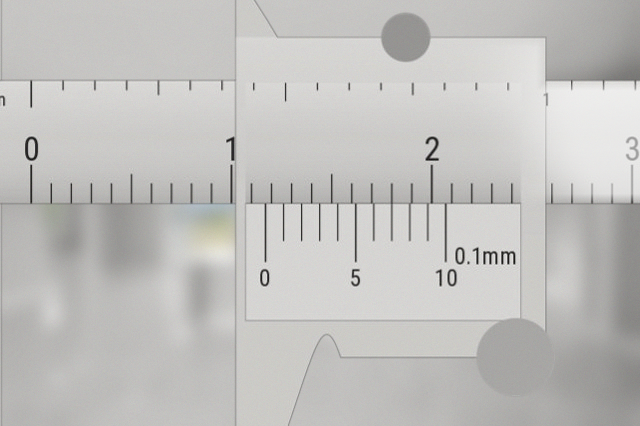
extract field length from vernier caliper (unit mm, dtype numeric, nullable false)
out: 11.7 mm
